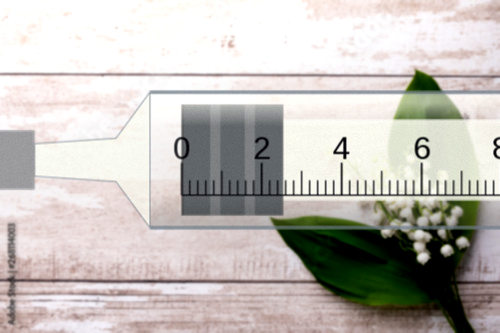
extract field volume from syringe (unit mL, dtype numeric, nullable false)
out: 0 mL
